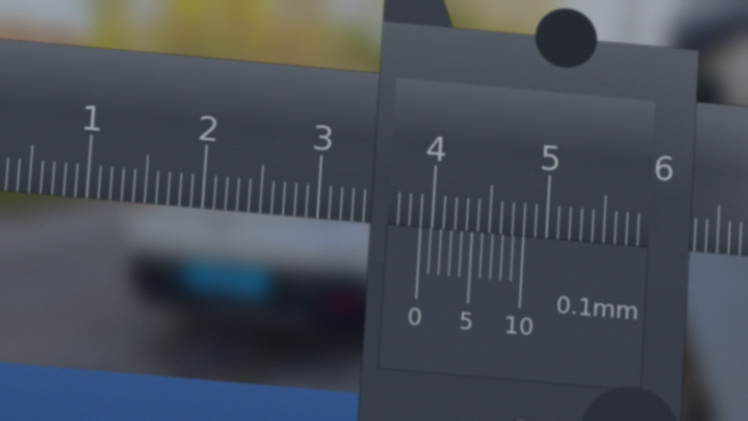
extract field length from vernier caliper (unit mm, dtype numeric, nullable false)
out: 39.0 mm
